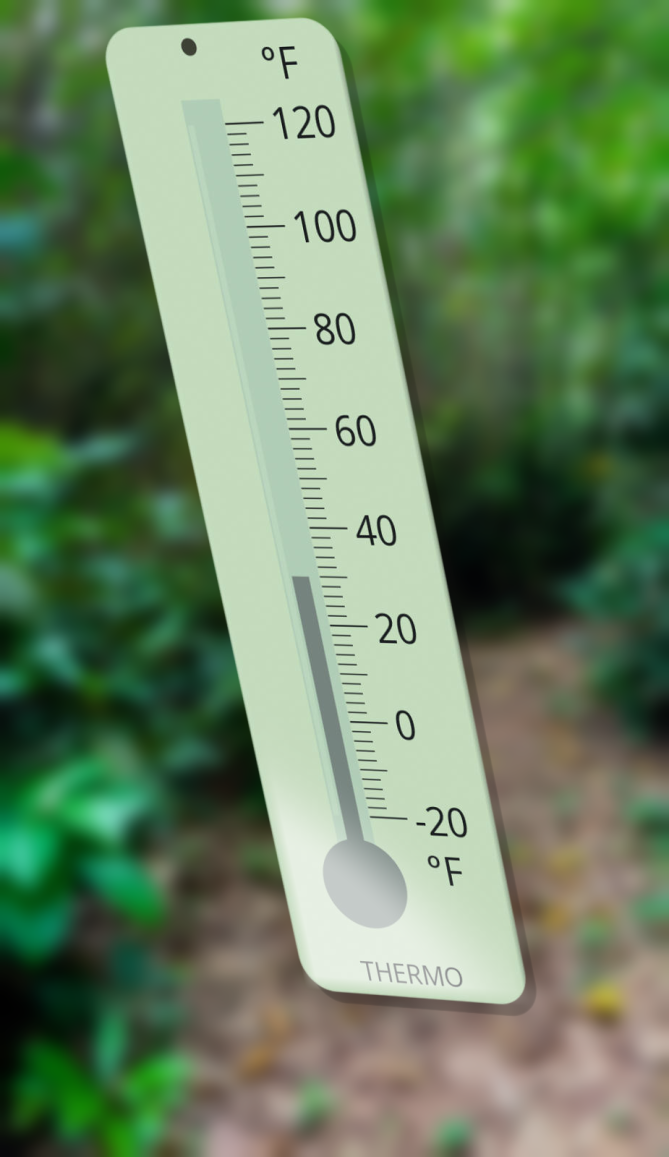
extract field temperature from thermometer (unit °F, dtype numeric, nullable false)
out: 30 °F
